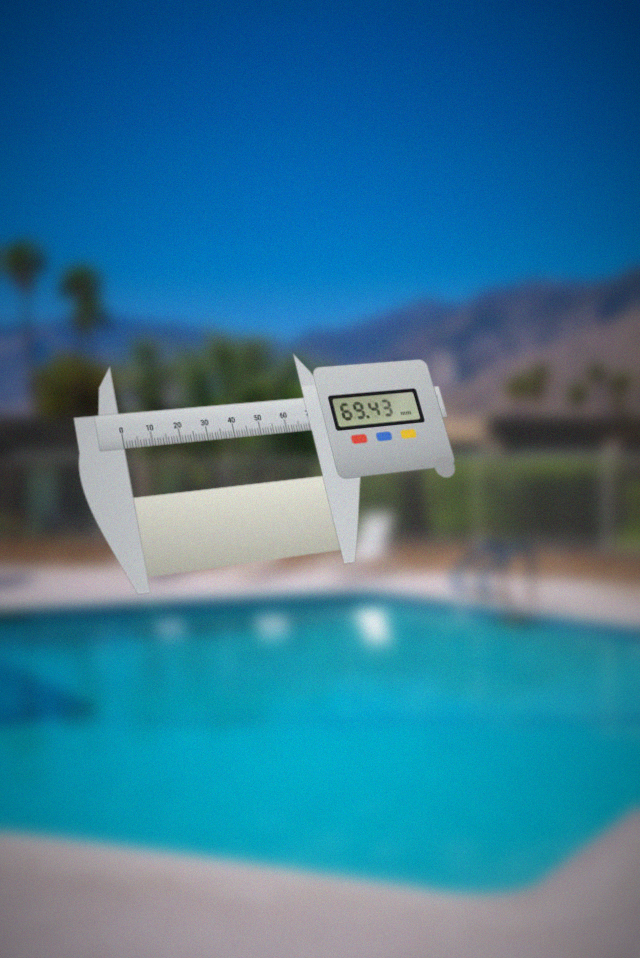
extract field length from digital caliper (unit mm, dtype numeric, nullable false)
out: 69.43 mm
